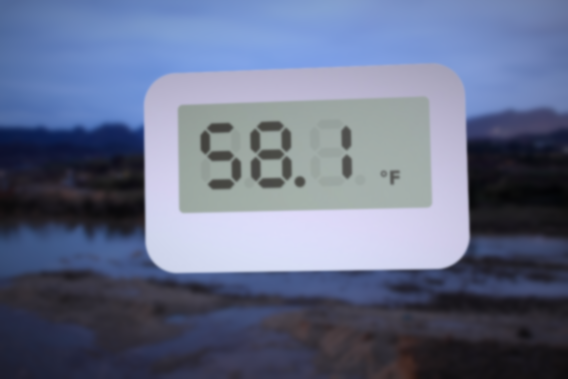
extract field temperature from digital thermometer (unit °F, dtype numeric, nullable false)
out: 58.1 °F
